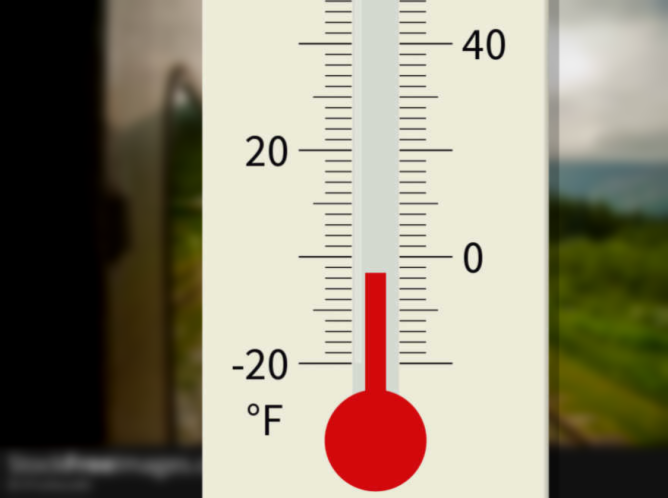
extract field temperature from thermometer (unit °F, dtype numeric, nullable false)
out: -3 °F
